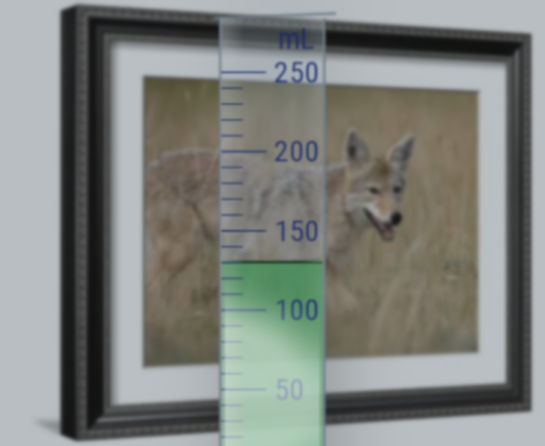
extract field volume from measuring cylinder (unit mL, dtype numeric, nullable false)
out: 130 mL
